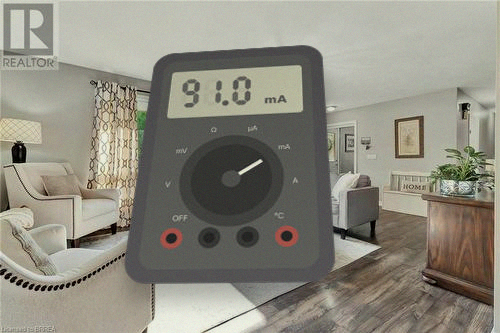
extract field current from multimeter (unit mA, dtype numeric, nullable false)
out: 91.0 mA
